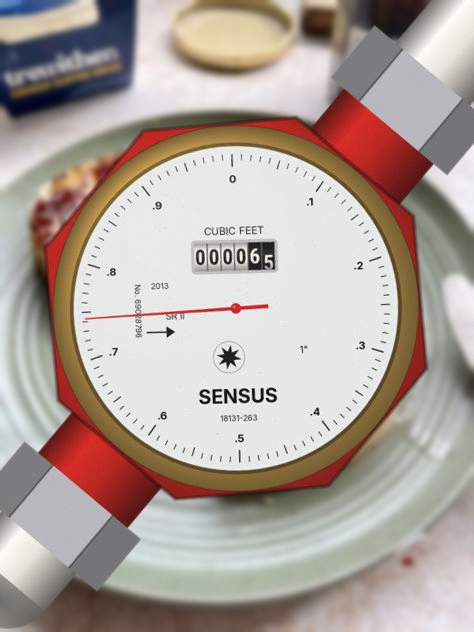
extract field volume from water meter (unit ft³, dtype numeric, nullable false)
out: 64.74 ft³
